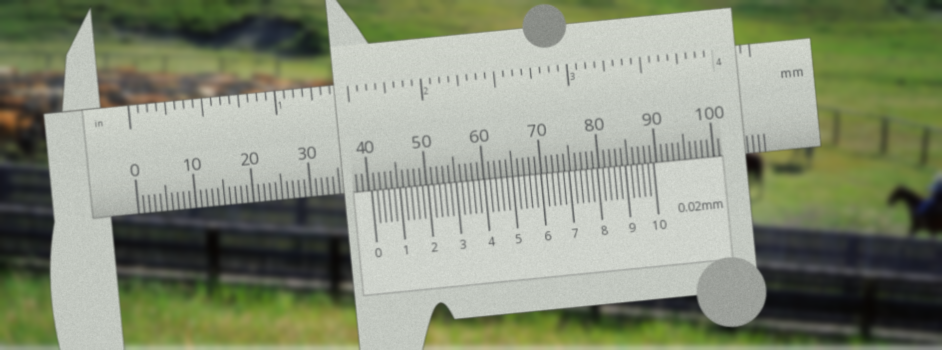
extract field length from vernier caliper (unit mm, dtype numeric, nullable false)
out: 40.5 mm
